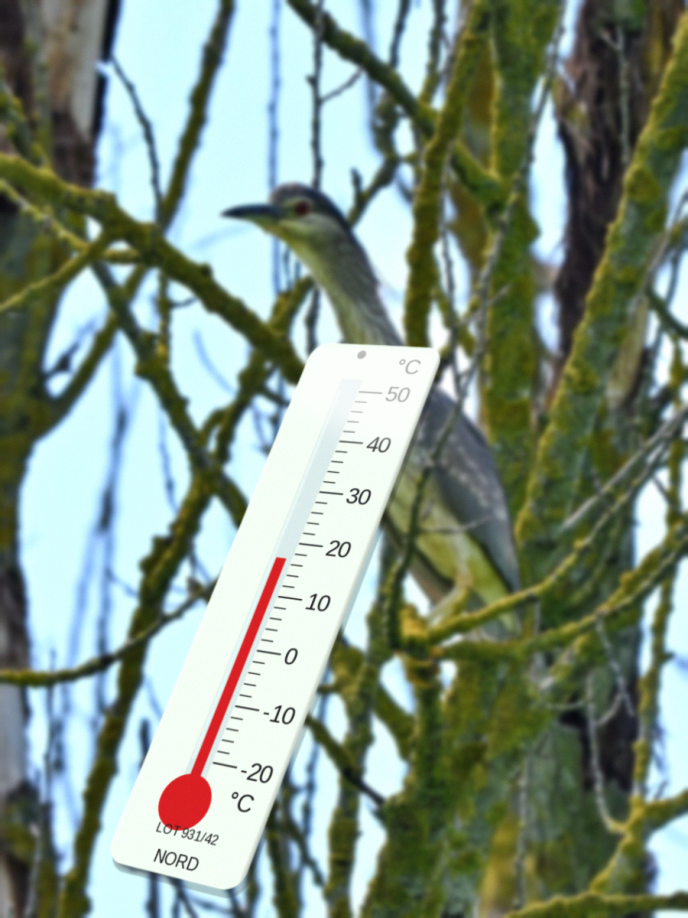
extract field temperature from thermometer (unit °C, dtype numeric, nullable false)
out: 17 °C
